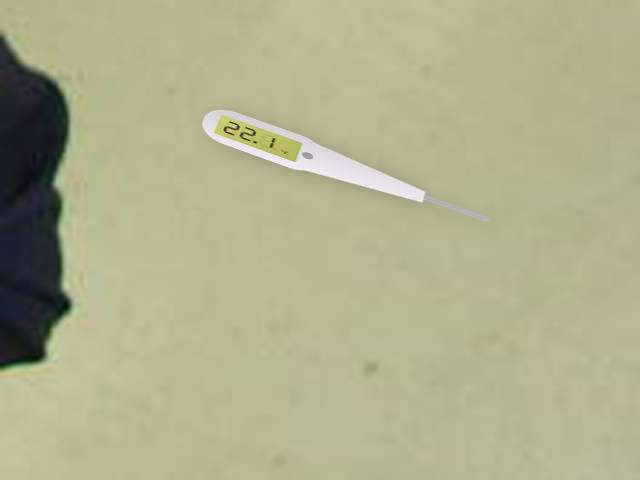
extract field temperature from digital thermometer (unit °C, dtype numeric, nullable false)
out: 22.1 °C
